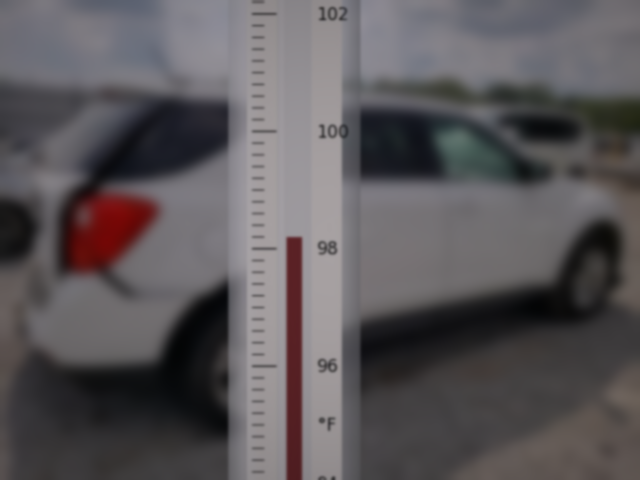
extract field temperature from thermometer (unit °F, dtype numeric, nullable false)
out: 98.2 °F
